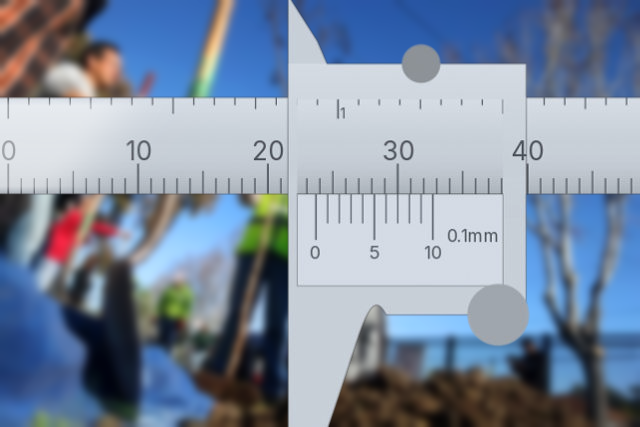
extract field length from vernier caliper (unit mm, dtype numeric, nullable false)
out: 23.7 mm
